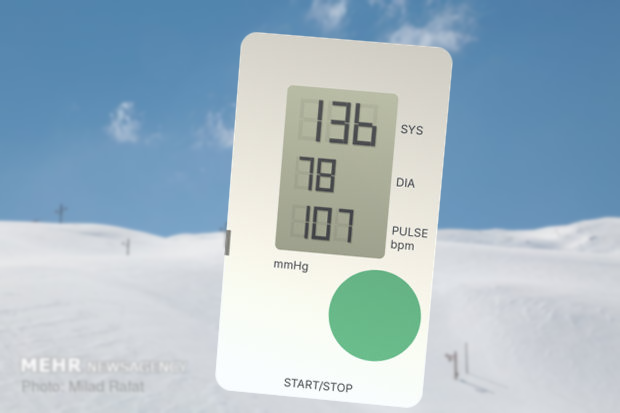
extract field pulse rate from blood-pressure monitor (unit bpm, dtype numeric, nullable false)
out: 107 bpm
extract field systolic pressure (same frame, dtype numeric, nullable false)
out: 136 mmHg
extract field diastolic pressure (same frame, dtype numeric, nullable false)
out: 78 mmHg
